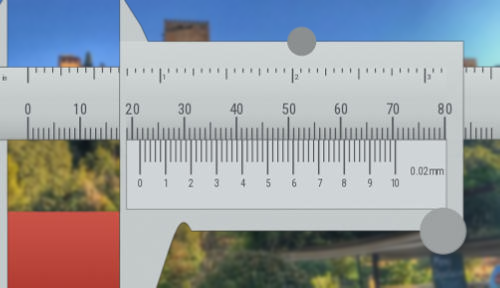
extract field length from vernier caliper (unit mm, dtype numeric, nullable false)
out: 21.5 mm
